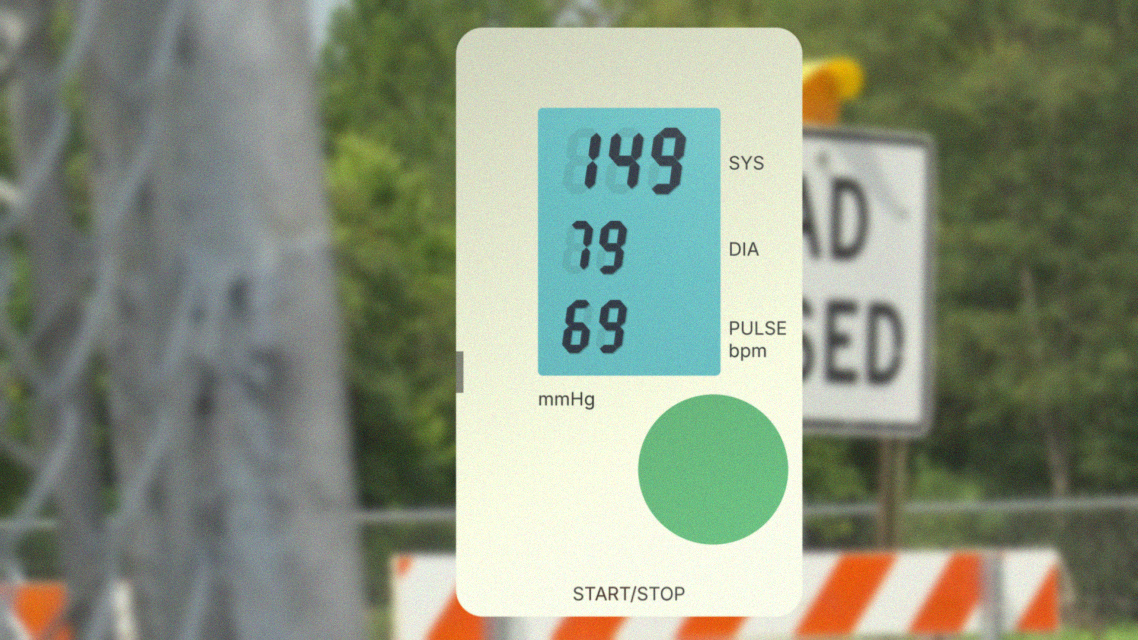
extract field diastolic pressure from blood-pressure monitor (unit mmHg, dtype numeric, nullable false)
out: 79 mmHg
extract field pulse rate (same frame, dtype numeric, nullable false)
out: 69 bpm
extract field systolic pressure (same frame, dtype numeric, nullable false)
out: 149 mmHg
